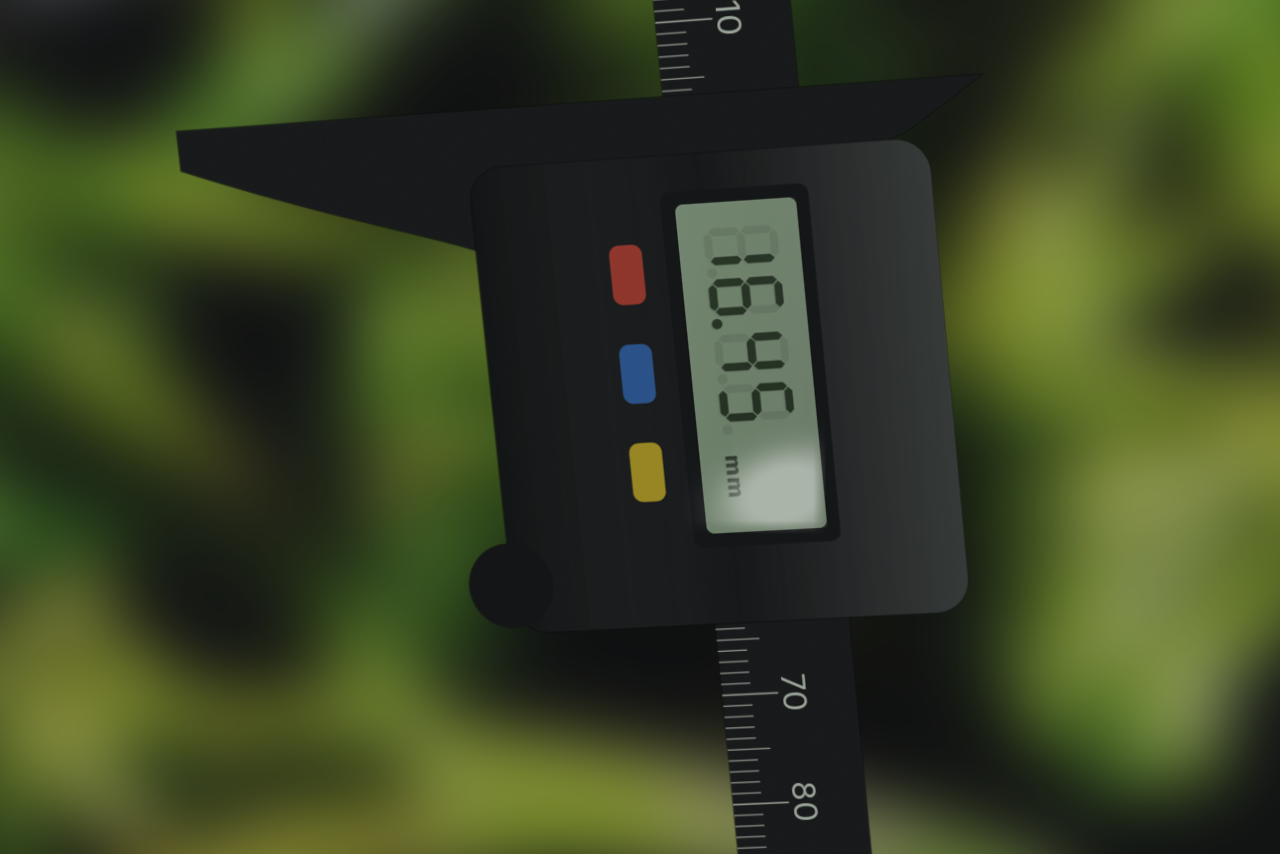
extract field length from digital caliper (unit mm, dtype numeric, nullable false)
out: 16.45 mm
